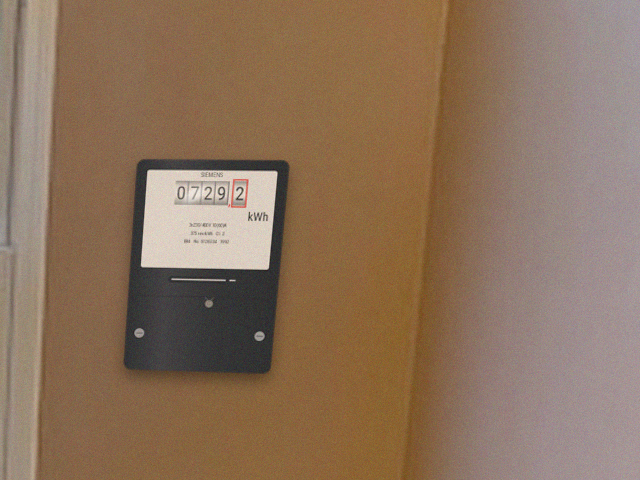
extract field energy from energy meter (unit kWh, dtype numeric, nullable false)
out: 729.2 kWh
